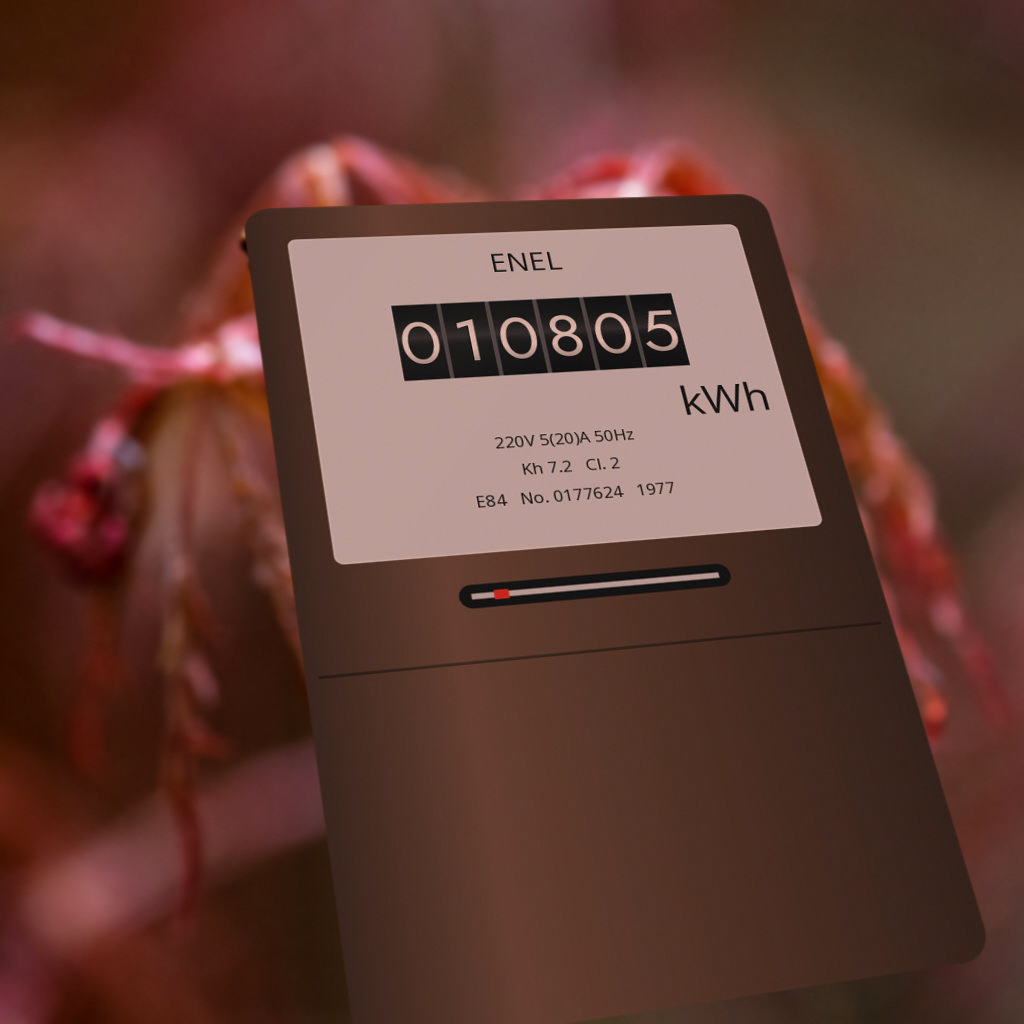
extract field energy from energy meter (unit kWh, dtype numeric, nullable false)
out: 10805 kWh
